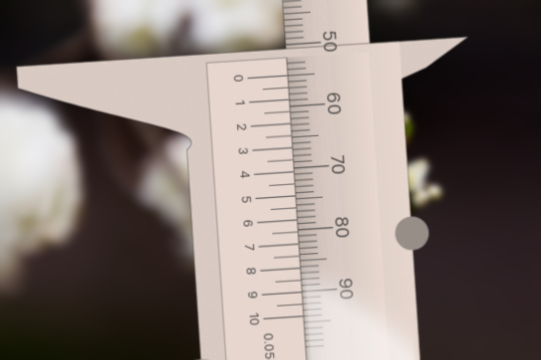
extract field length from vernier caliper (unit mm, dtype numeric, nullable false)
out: 55.0 mm
